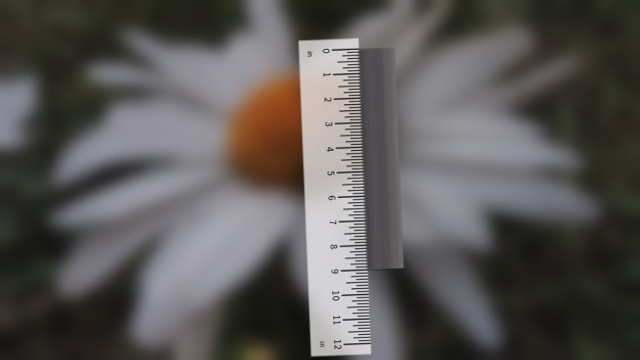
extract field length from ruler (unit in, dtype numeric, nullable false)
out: 9 in
